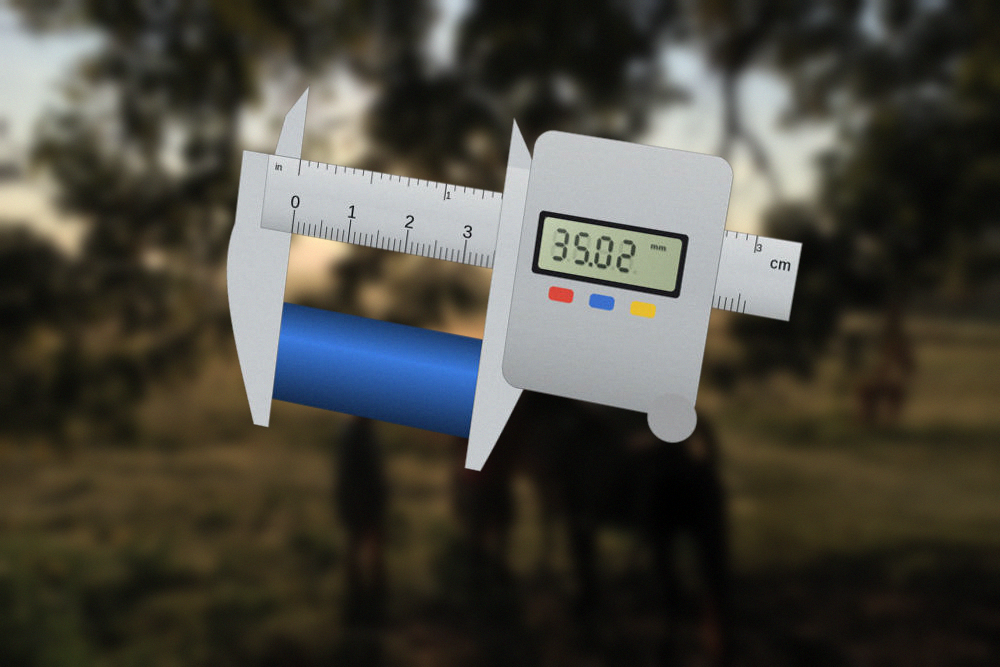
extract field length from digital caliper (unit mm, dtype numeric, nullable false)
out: 35.02 mm
